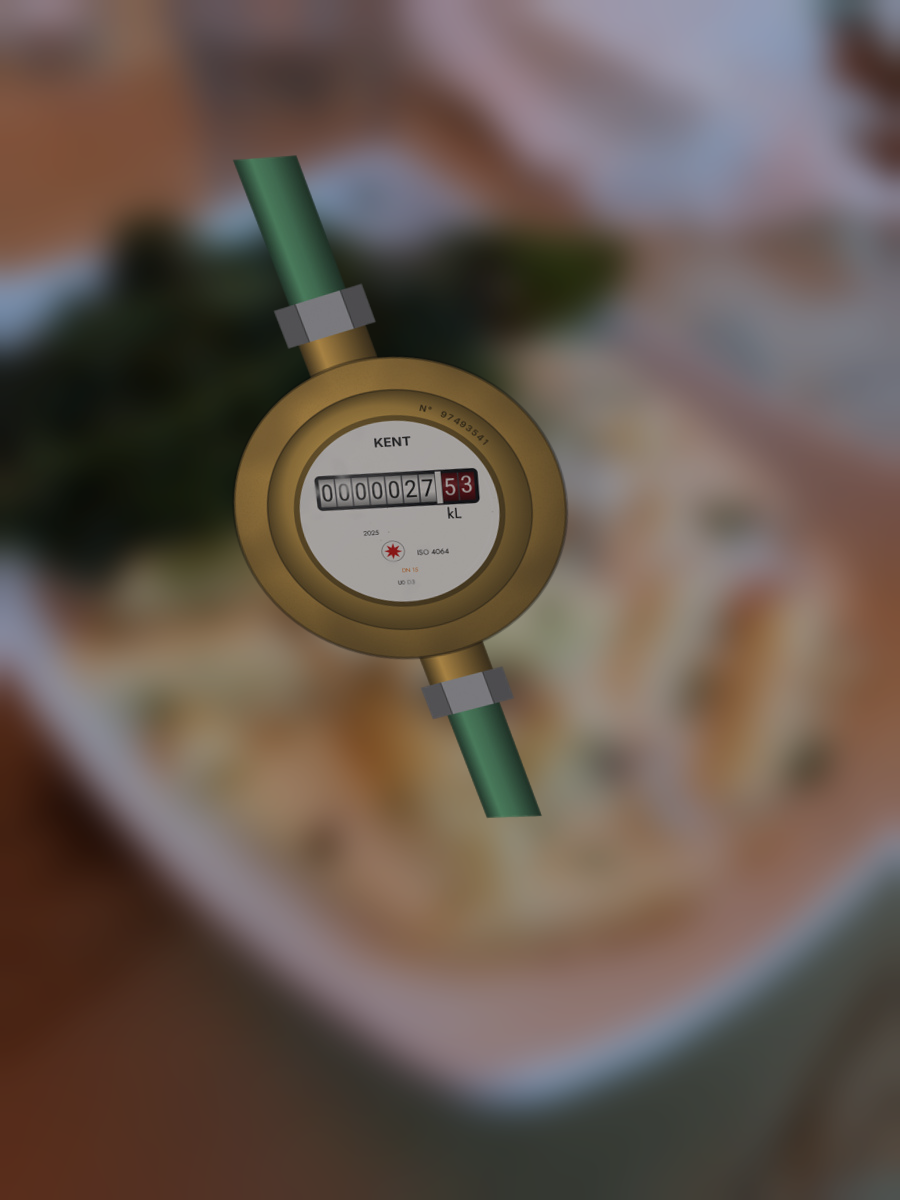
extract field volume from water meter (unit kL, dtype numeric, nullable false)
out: 27.53 kL
